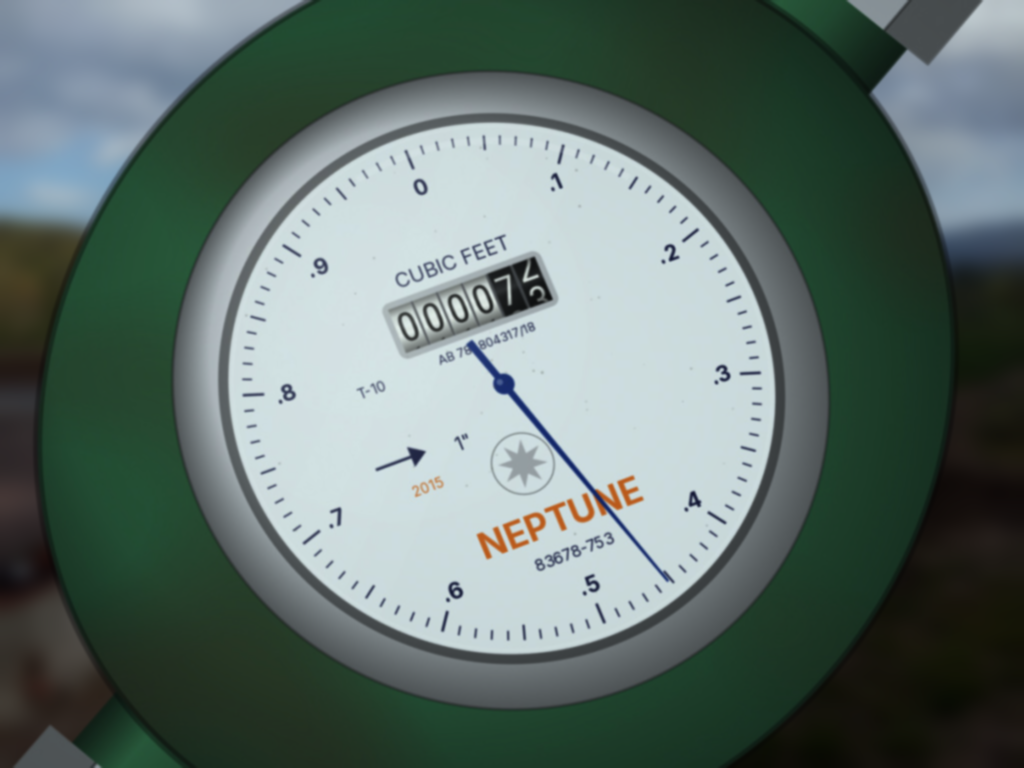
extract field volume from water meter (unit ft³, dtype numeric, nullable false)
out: 72.45 ft³
